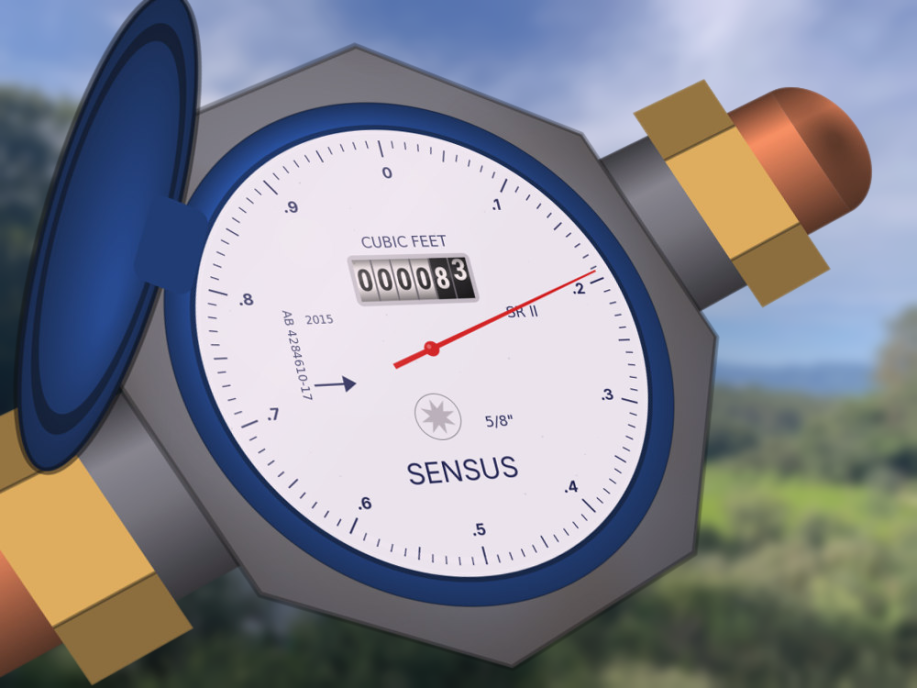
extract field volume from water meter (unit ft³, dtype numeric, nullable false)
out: 83.19 ft³
